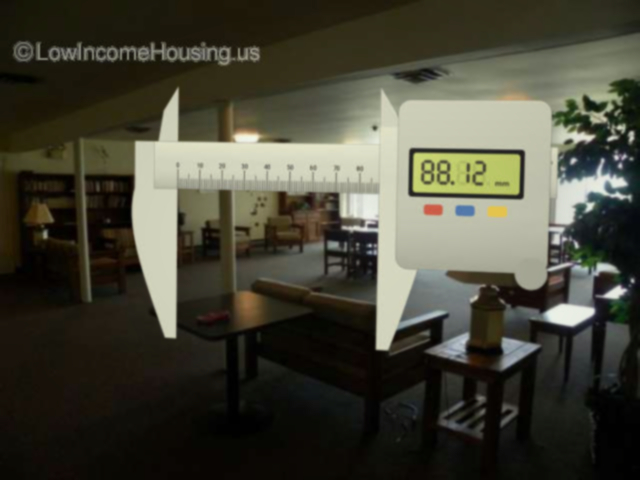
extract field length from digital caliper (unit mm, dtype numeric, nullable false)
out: 88.12 mm
